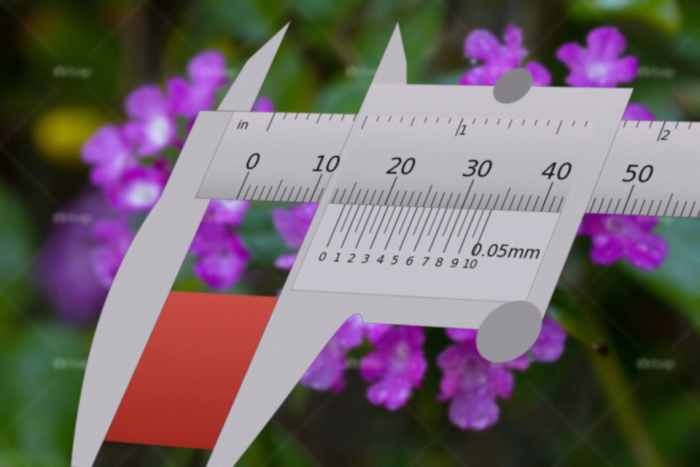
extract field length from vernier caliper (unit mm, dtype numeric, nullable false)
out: 14.8 mm
